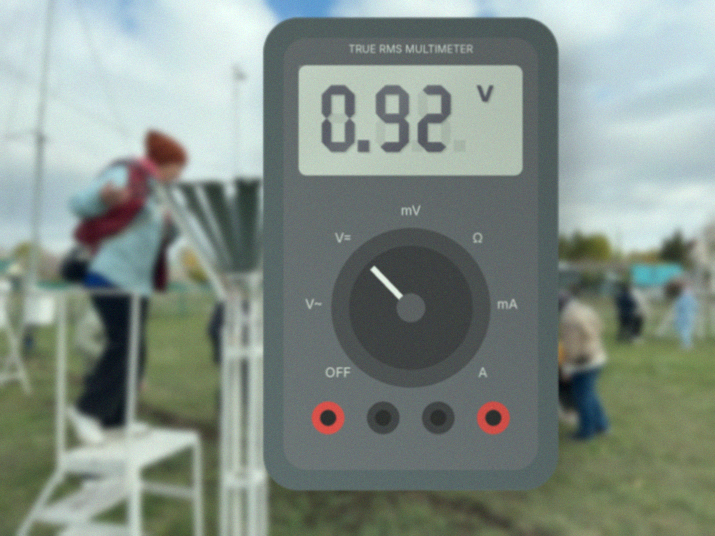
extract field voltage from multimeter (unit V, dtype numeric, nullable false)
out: 0.92 V
